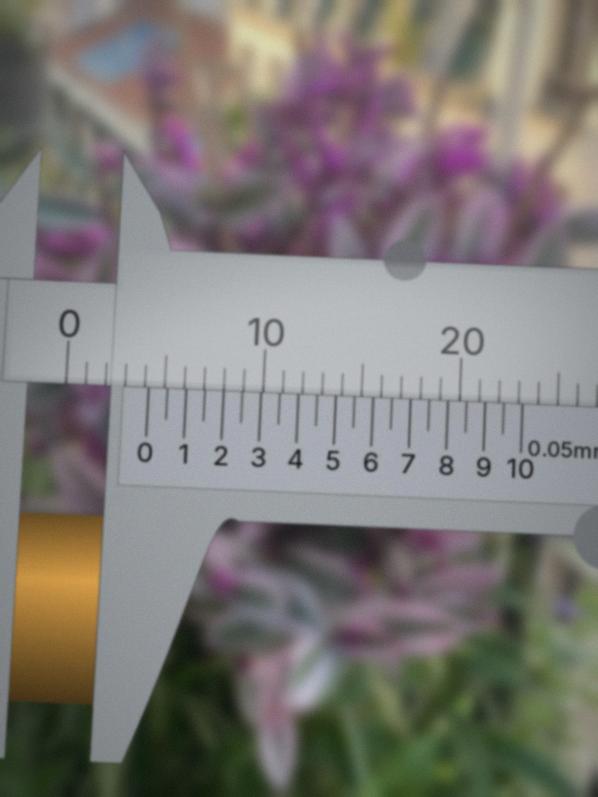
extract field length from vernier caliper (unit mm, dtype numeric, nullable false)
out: 4.2 mm
